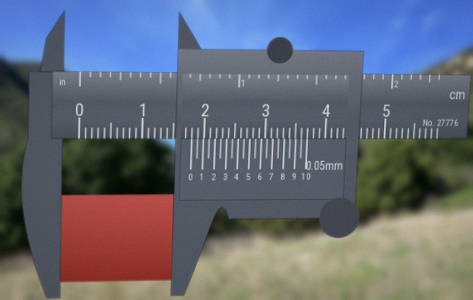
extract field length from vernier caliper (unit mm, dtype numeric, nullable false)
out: 18.0 mm
